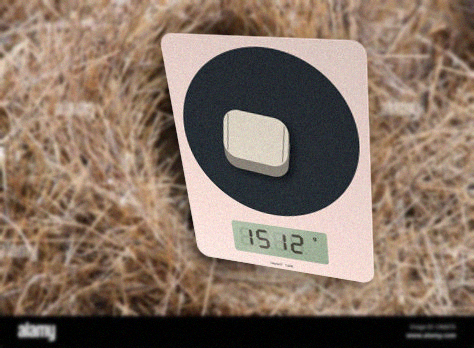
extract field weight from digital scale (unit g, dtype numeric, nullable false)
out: 1512 g
